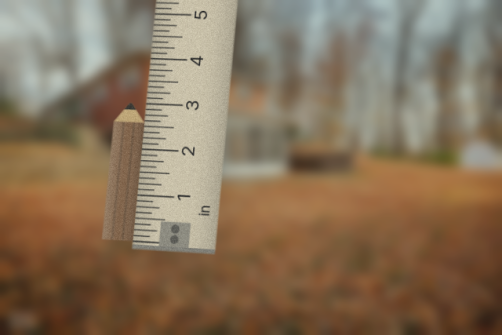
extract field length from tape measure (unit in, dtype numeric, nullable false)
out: 3 in
